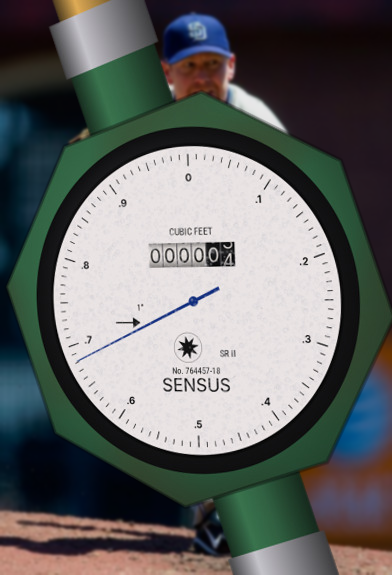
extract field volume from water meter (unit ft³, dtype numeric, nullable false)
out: 3.68 ft³
